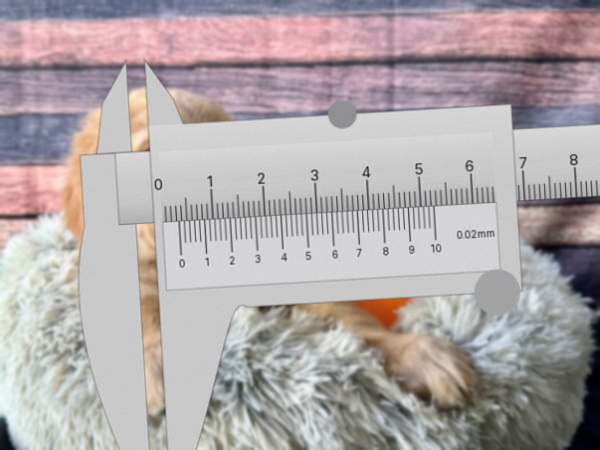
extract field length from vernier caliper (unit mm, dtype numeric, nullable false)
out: 3.5 mm
